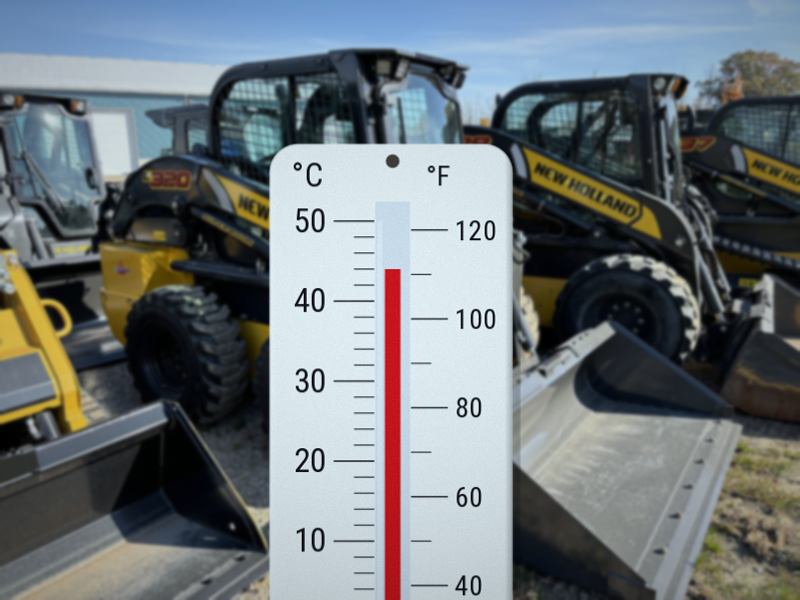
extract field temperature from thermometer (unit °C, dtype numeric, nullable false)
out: 44 °C
